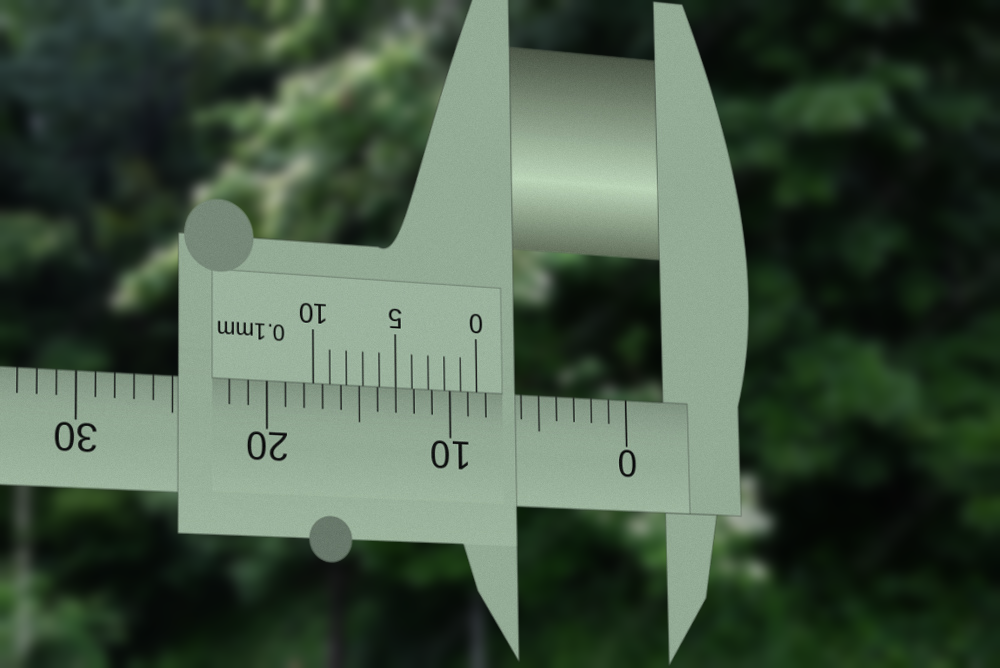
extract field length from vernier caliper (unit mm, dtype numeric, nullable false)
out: 8.5 mm
